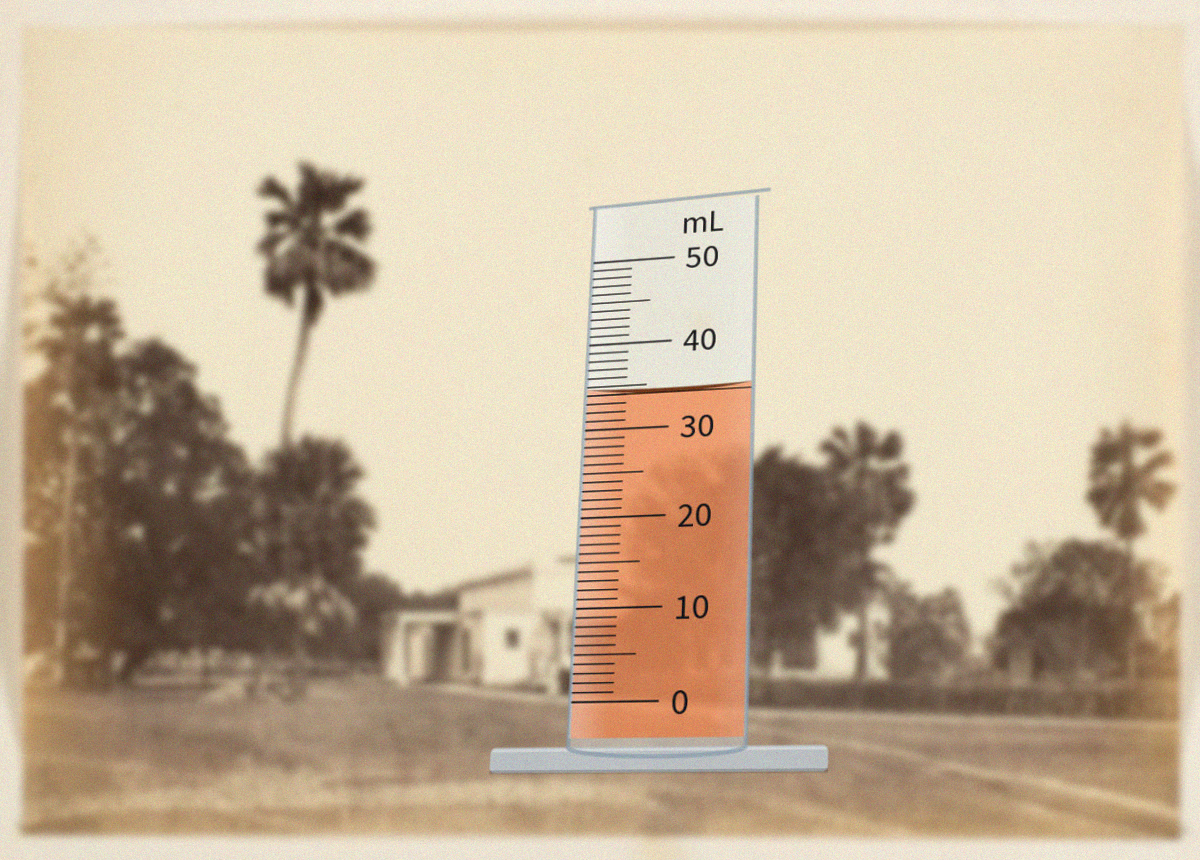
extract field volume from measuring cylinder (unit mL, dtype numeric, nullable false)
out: 34 mL
